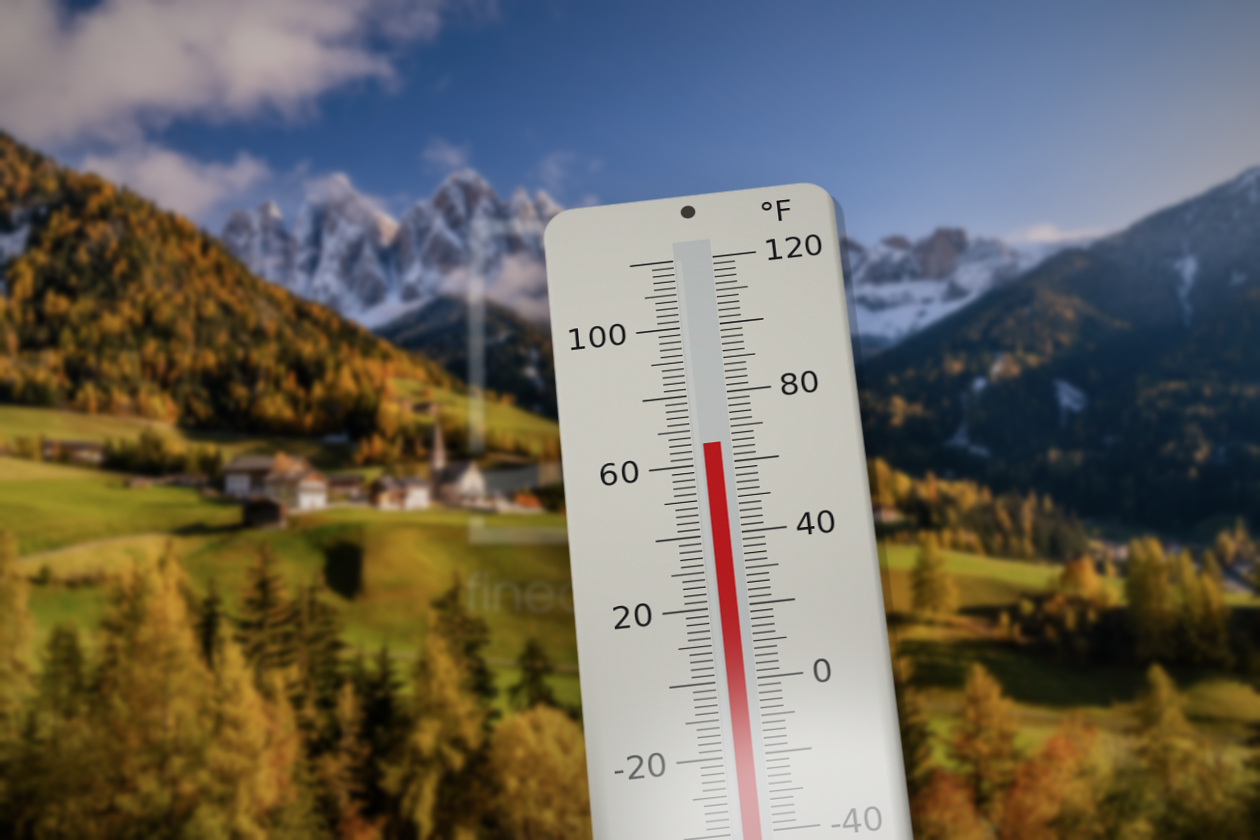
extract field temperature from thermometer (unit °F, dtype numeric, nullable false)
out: 66 °F
